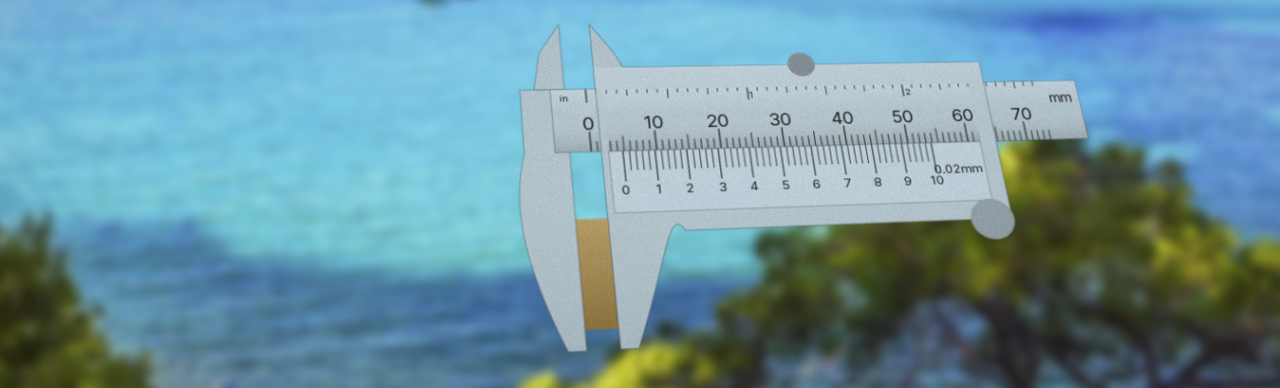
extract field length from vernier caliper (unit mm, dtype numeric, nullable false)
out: 4.8 mm
